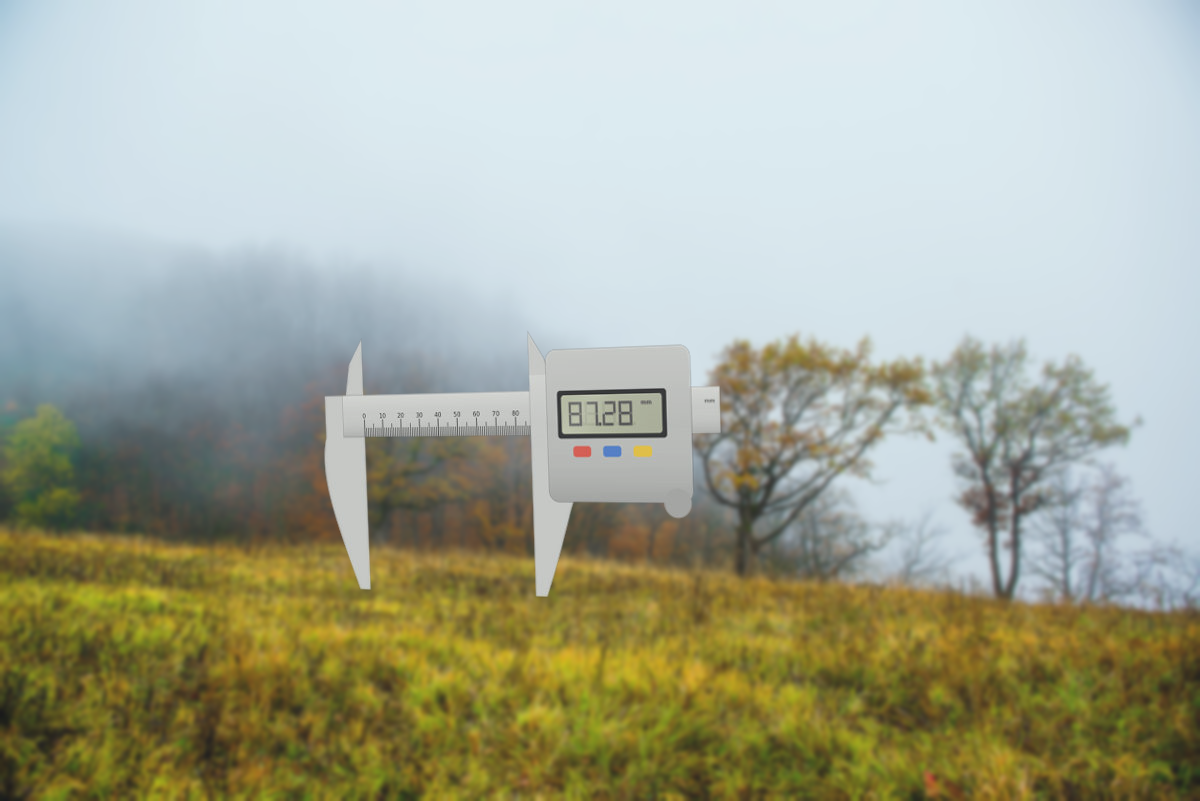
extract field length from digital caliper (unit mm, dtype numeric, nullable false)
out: 87.28 mm
